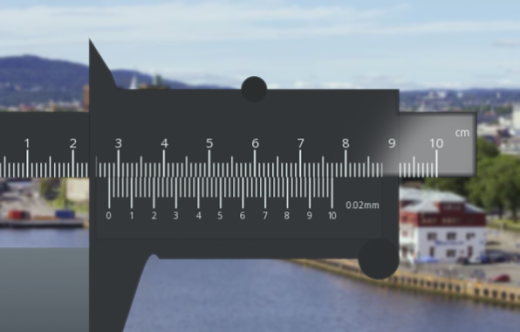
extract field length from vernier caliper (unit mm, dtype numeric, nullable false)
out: 28.0 mm
